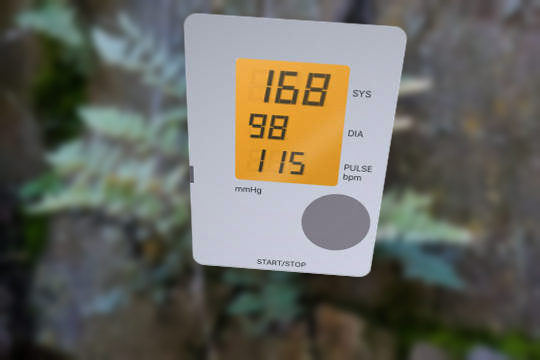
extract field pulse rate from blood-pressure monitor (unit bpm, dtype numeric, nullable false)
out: 115 bpm
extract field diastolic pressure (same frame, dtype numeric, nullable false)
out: 98 mmHg
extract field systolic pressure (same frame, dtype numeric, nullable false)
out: 168 mmHg
